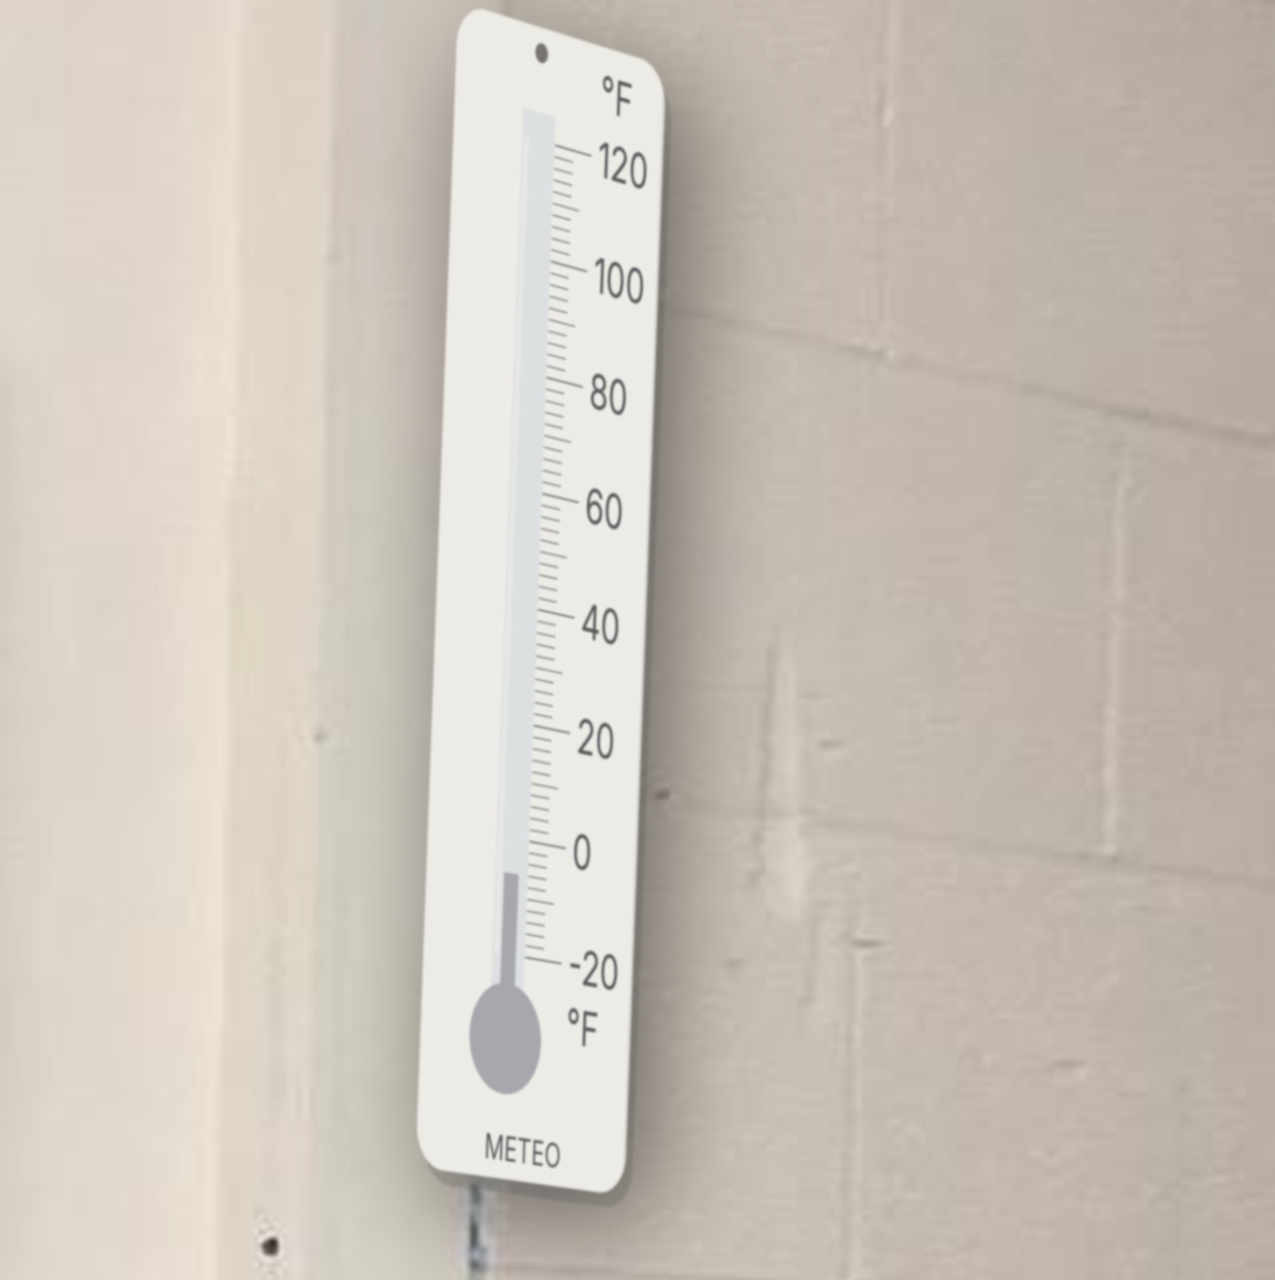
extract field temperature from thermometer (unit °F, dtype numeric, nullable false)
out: -6 °F
